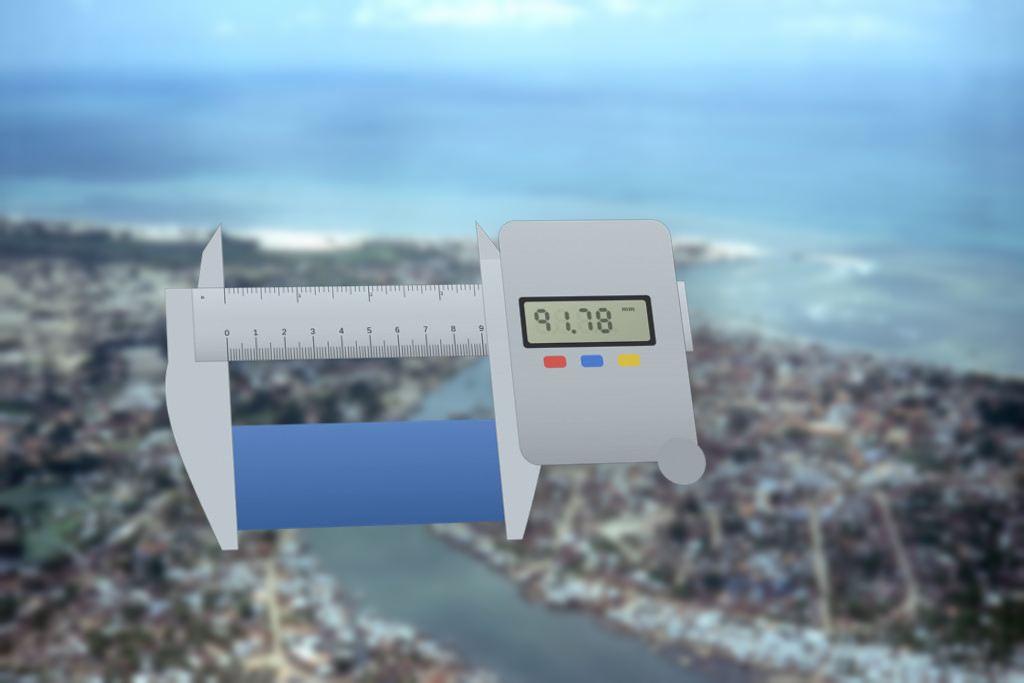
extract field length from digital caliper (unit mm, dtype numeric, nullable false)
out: 91.78 mm
